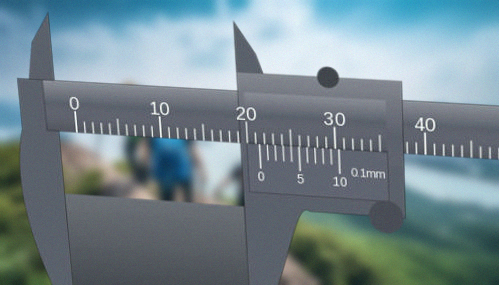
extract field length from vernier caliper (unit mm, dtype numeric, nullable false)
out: 21.4 mm
